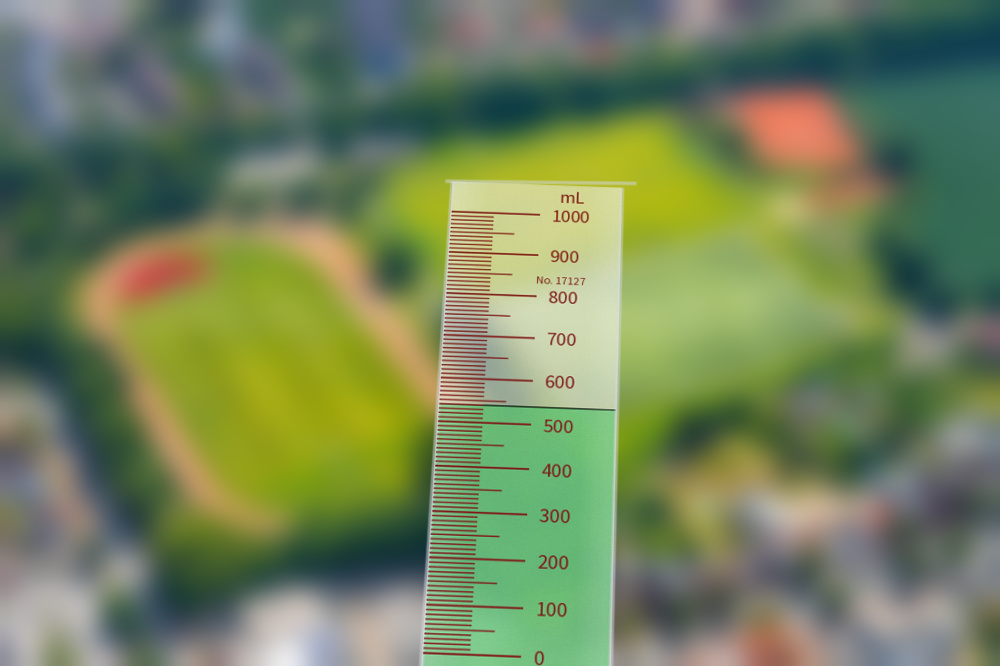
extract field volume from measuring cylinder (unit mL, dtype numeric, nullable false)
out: 540 mL
